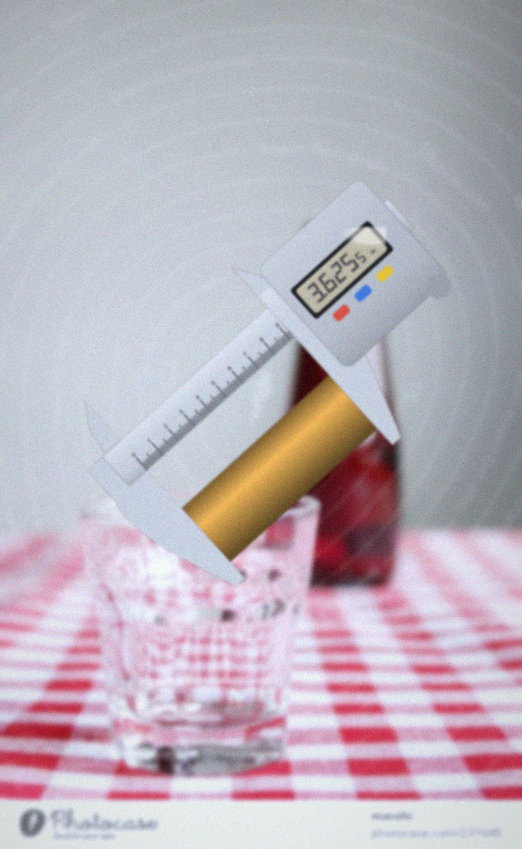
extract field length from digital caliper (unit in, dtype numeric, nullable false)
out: 3.6255 in
